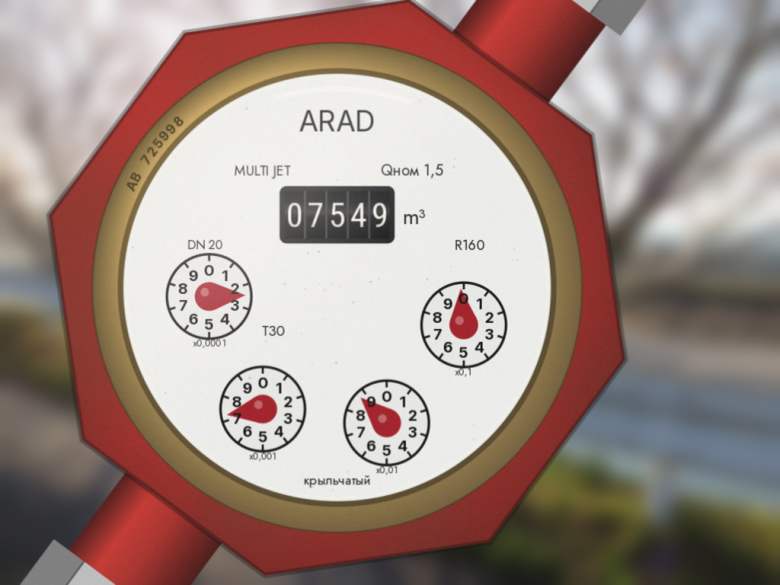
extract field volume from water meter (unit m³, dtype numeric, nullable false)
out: 7548.9872 m³
